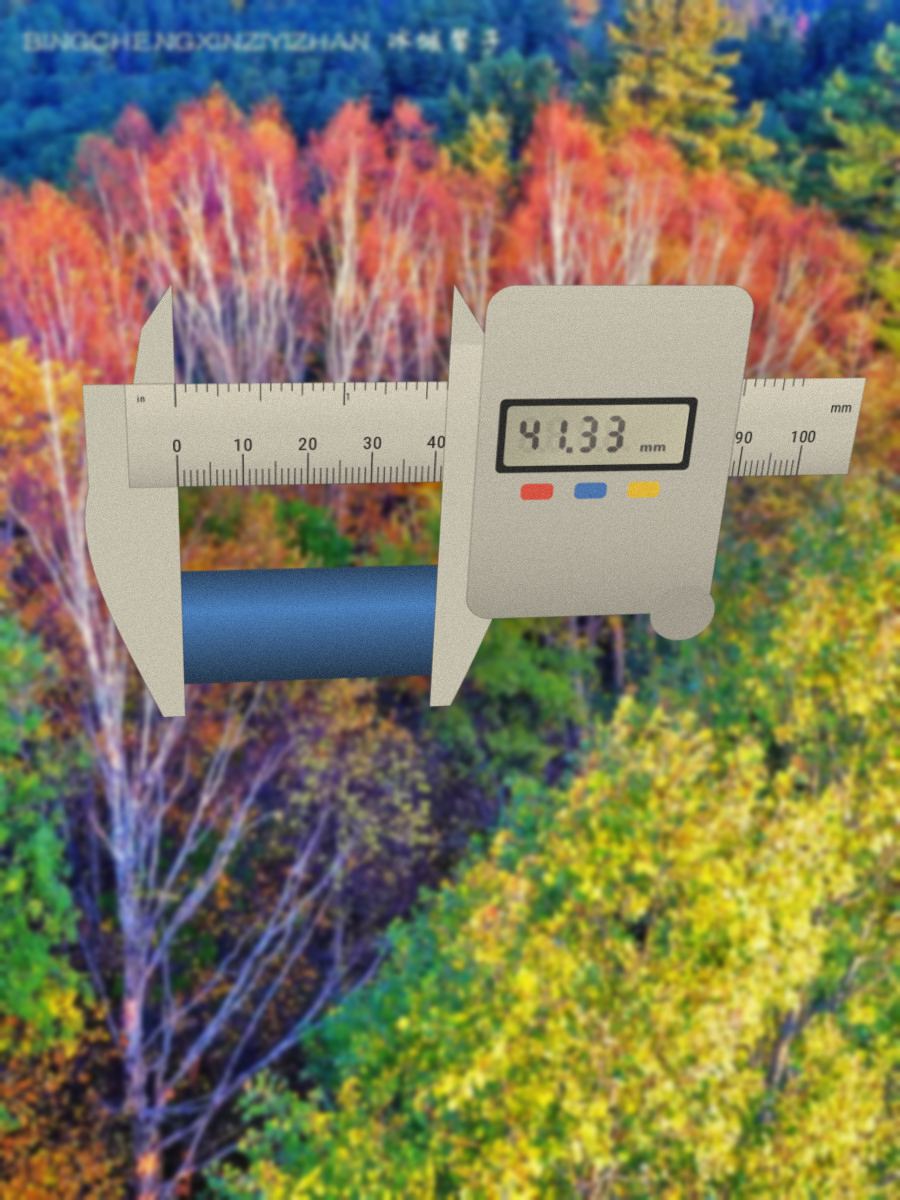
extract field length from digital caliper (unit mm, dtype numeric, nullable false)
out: 41.33 mm
